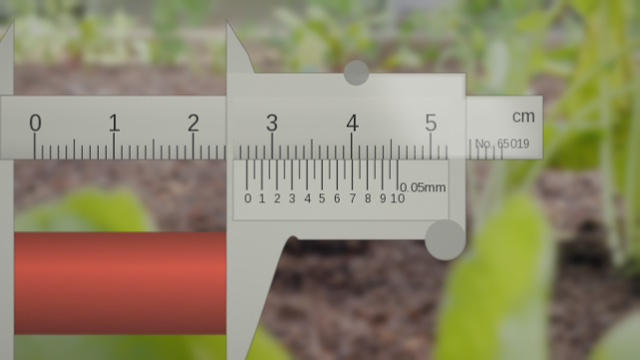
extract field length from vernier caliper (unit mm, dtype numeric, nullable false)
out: 26.8 mm
